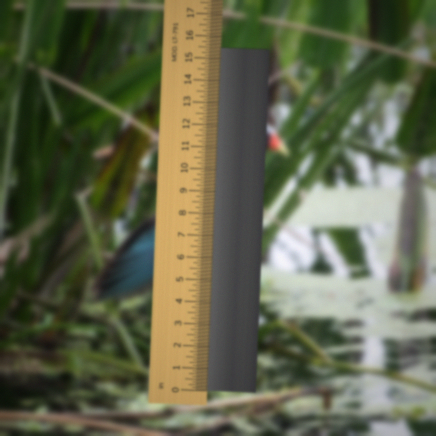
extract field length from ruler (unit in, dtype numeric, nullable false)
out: 15.5 in
